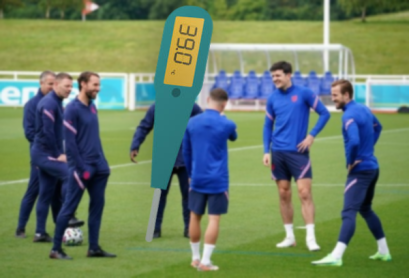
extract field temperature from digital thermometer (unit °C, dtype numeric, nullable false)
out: 39.0 °C
